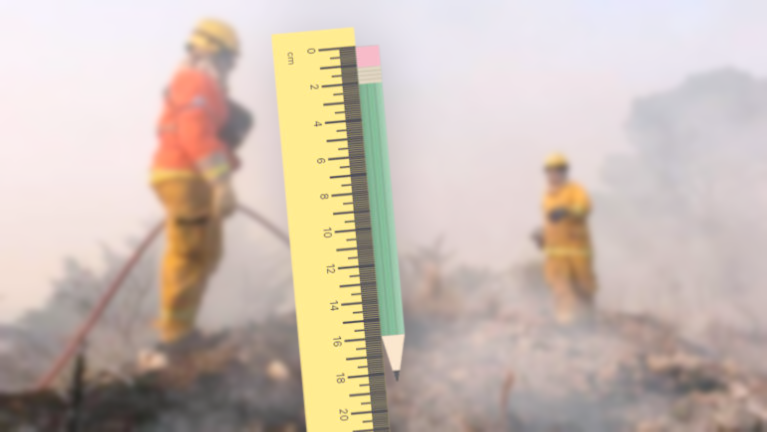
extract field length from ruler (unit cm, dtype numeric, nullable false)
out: 18.5 cm
